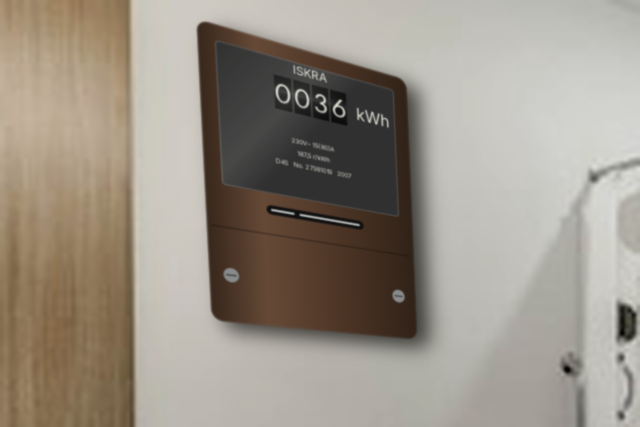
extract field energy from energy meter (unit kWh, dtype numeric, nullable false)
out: 36 kWh
